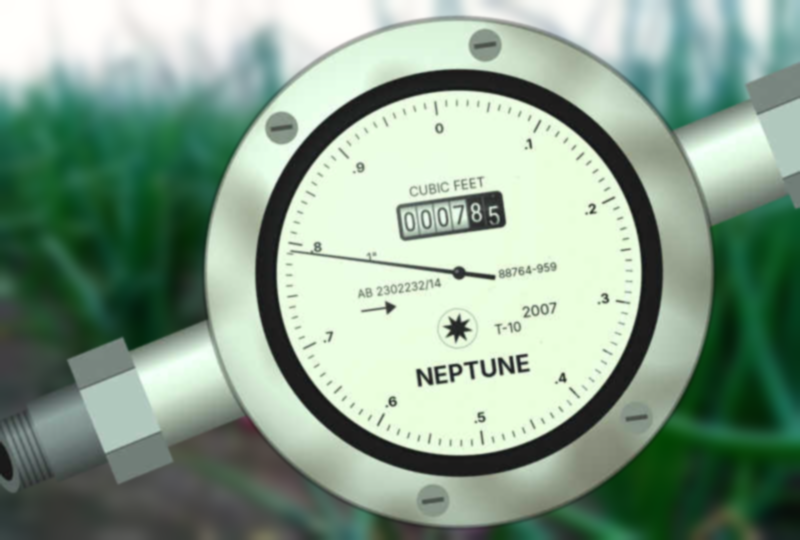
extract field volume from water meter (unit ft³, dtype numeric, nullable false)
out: 784.79 ft³
